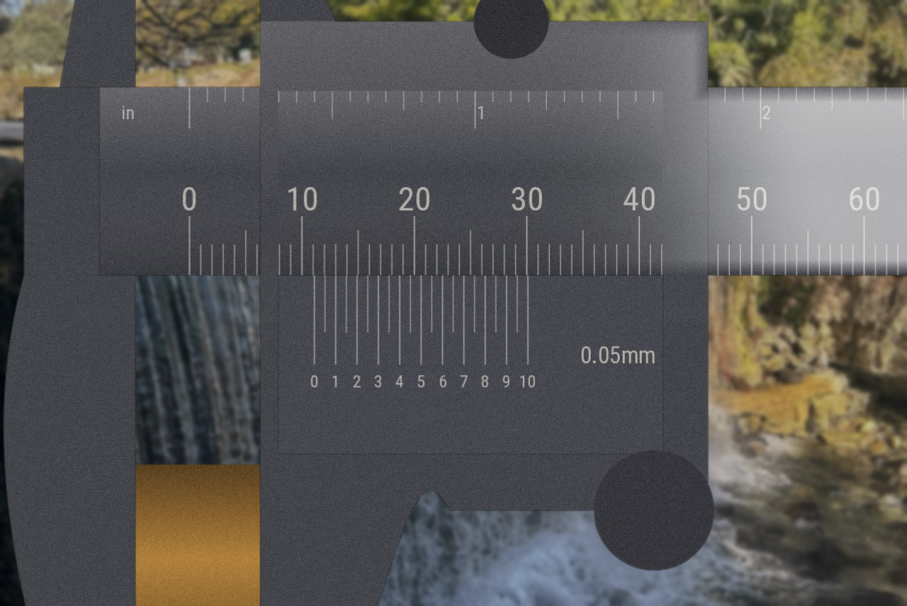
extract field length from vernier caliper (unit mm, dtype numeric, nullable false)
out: 11.1 mm
